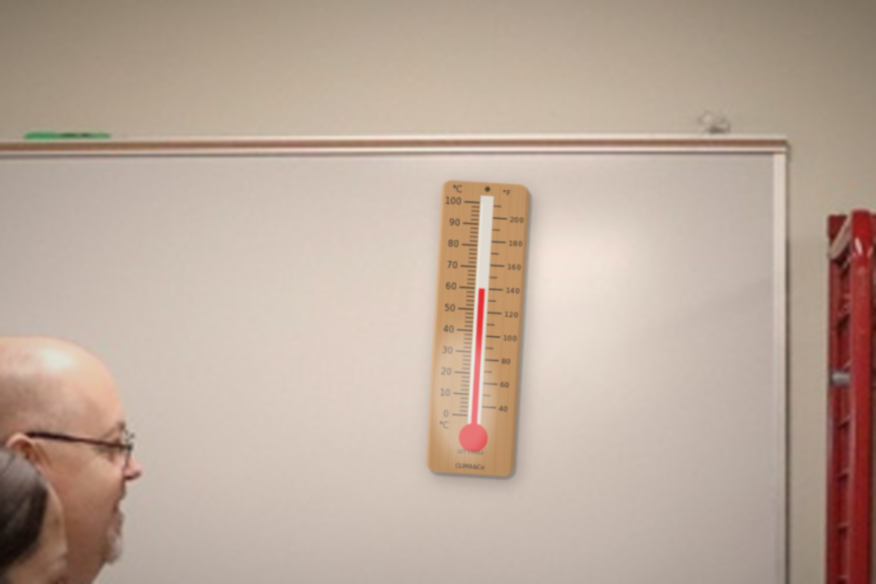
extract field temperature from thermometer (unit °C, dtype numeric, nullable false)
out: 60 °C
